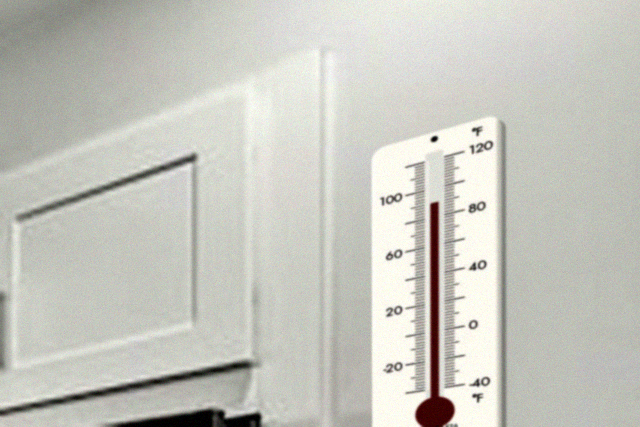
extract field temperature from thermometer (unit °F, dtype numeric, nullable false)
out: 90 °F
